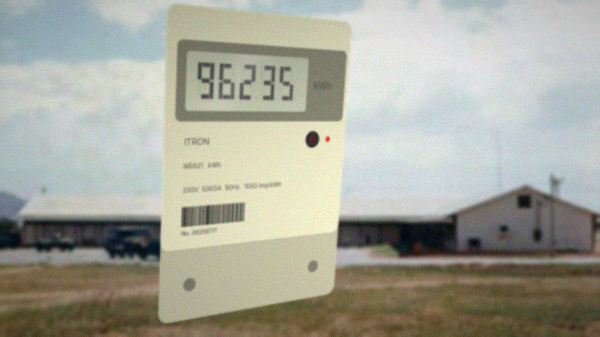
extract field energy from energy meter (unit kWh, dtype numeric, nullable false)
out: 96235 kWh
